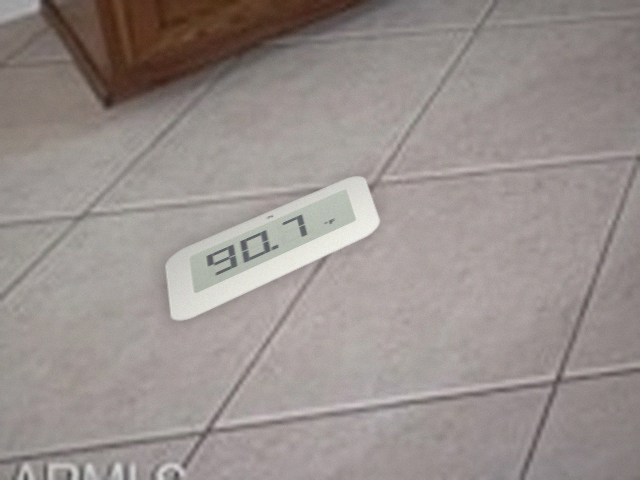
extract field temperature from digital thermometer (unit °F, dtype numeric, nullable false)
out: 90.7 °F
